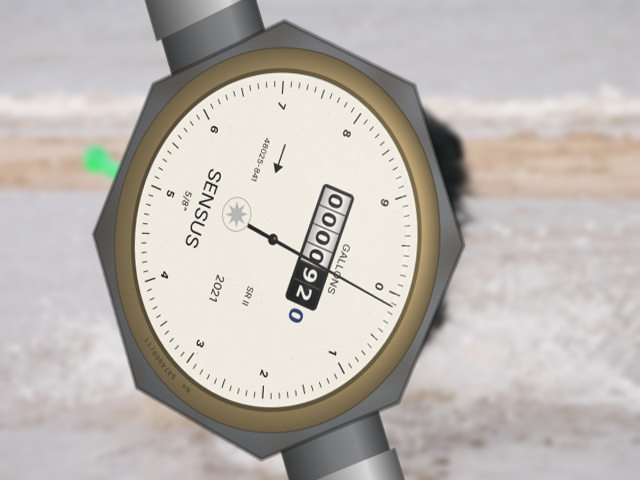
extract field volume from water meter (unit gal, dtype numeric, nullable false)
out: 920.1 gal
